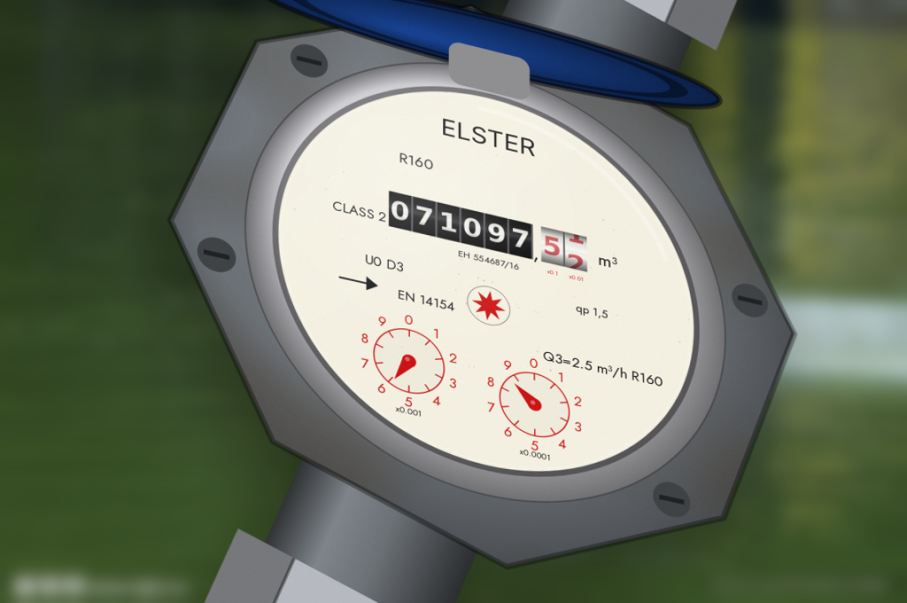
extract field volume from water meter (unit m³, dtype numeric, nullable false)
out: 71097.5158 m³
